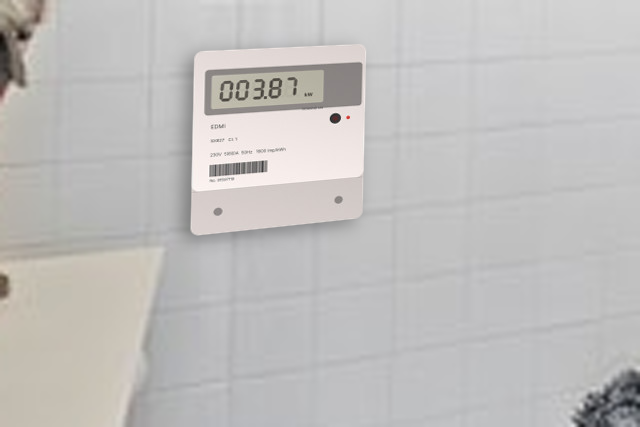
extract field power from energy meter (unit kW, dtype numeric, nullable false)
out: 3.87 kW
